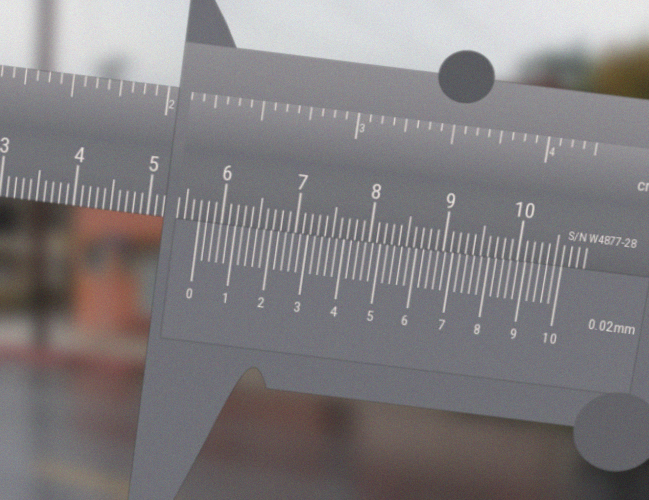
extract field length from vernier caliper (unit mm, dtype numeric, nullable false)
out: 57.0 mm
